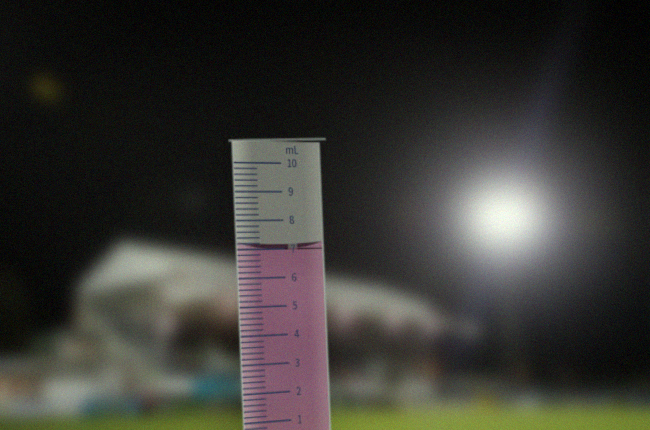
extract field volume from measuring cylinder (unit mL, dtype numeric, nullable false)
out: 7 mL
